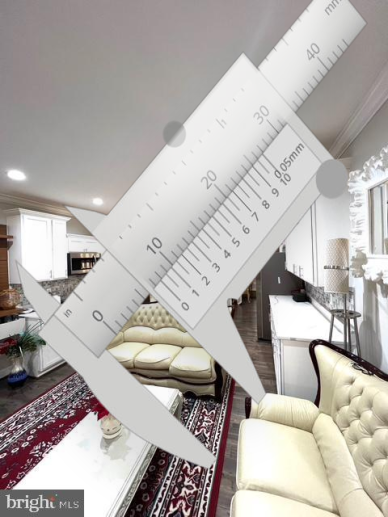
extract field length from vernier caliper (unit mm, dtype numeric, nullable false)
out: 7.8 mm
